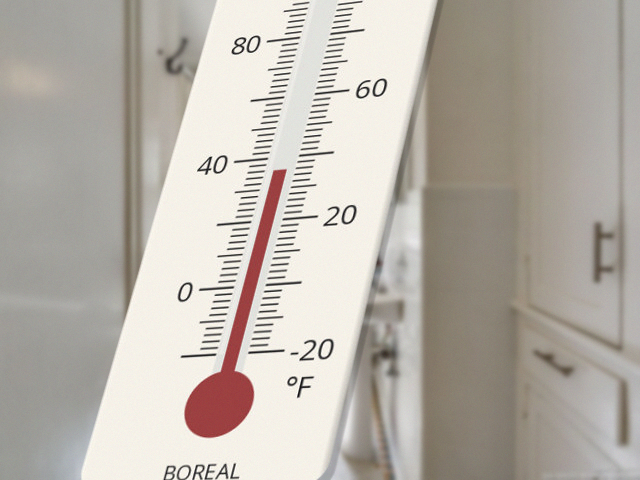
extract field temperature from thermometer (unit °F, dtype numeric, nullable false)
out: 36 °F
